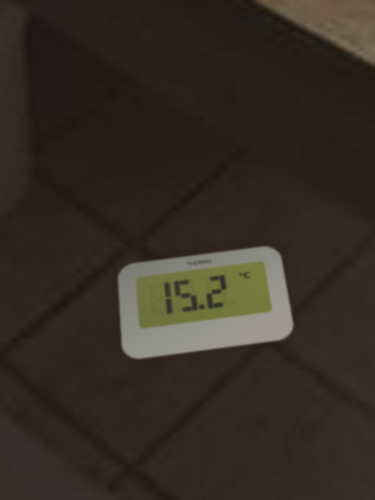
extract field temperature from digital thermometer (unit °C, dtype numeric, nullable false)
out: 15.2 °C
